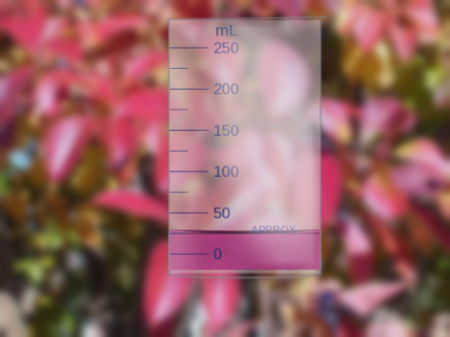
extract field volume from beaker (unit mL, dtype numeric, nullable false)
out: 25 mL
